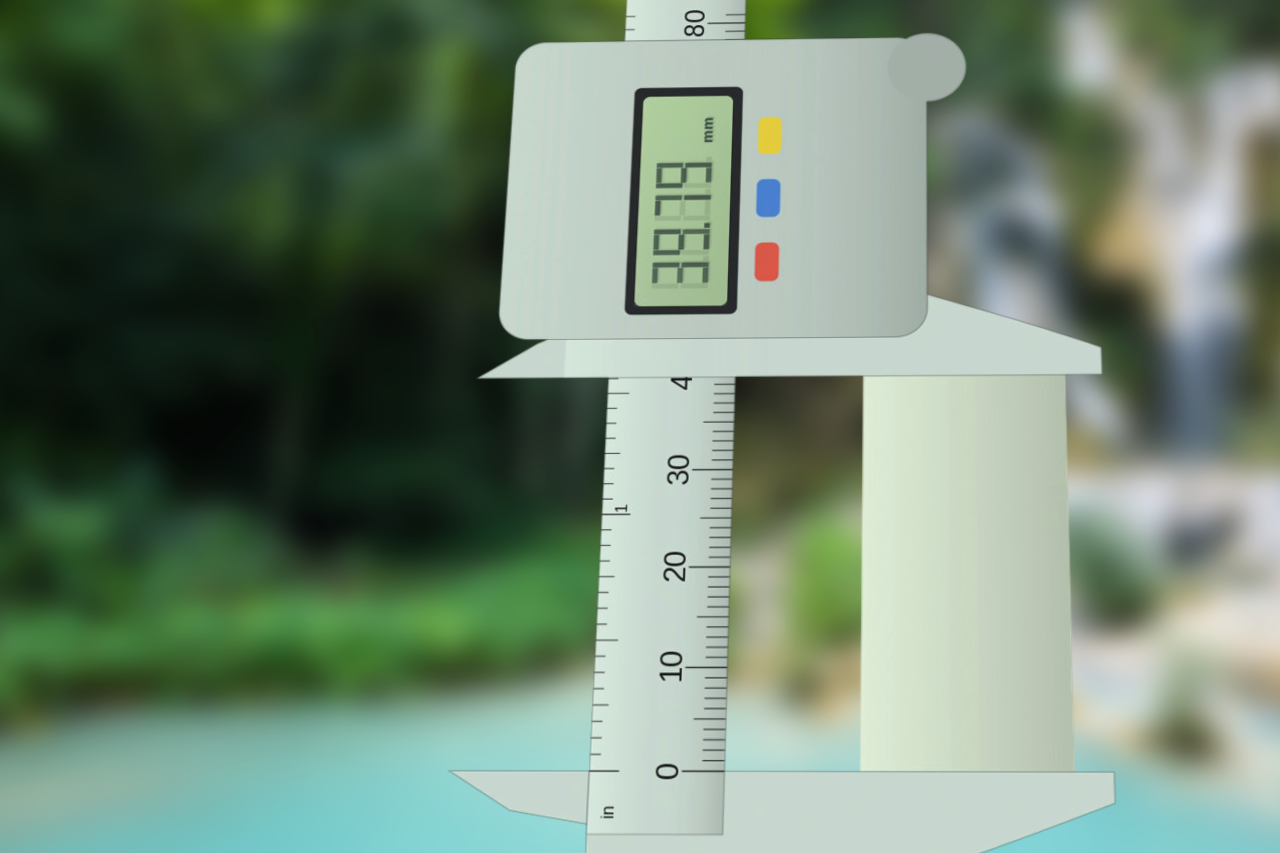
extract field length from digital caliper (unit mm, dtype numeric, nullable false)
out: 39.79 mm
